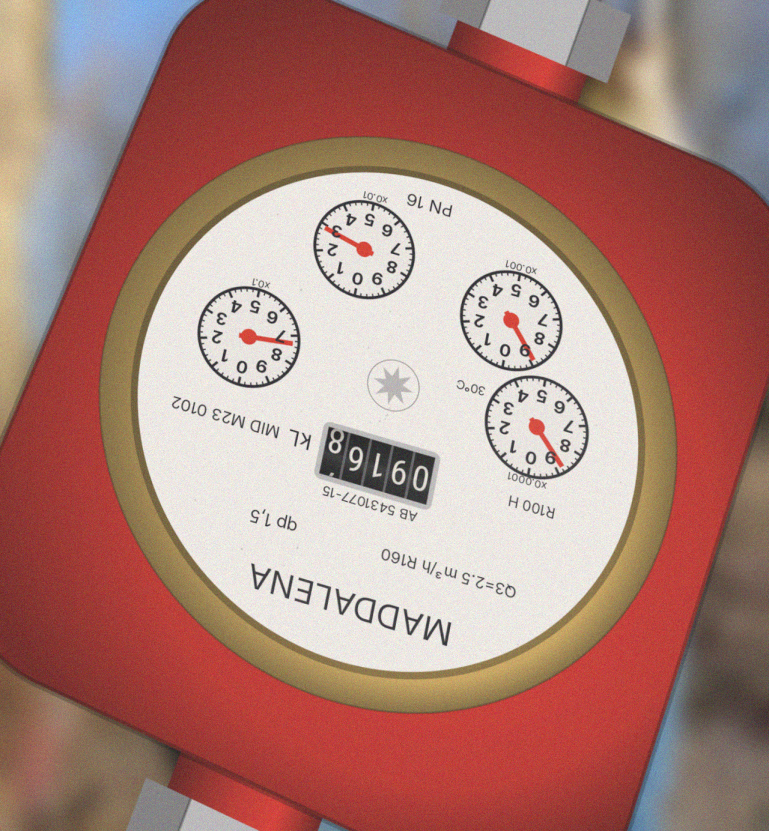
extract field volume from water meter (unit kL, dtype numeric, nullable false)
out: 9167.7288 kL
